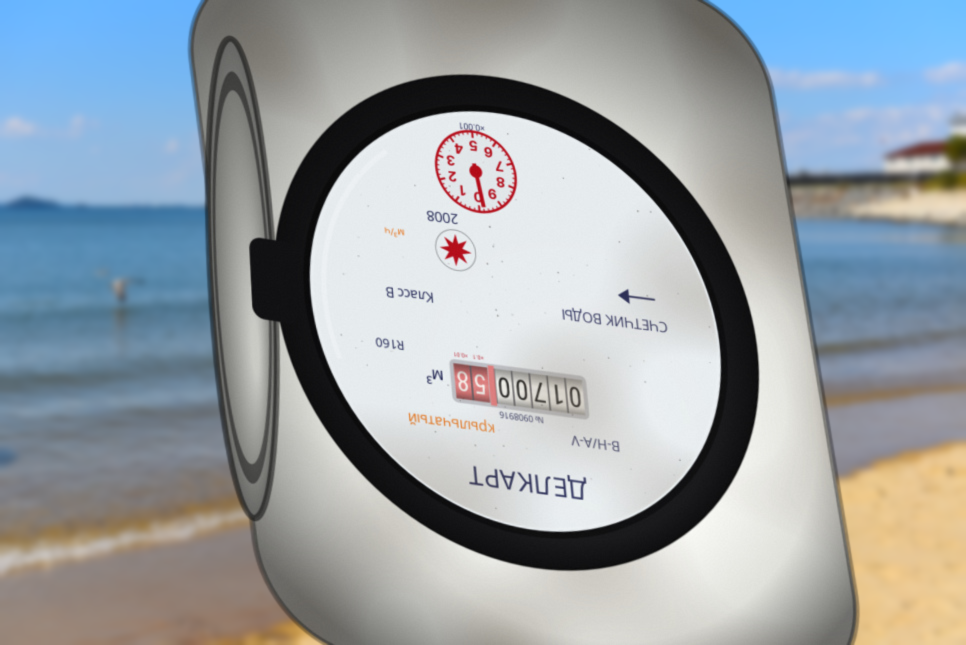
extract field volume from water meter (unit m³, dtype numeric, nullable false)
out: 1700.579 m³
